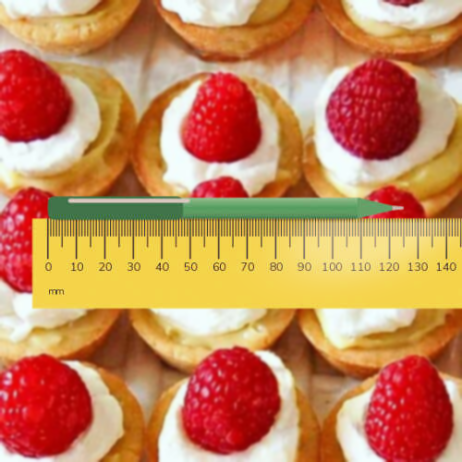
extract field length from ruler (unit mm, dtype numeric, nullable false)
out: 125 mm
